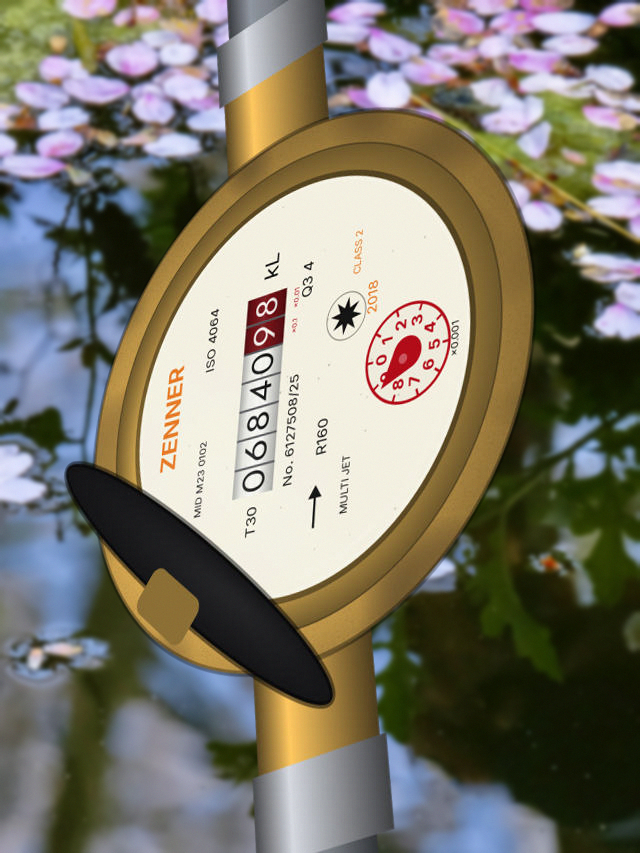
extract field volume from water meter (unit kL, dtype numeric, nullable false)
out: 6840.988 kL
